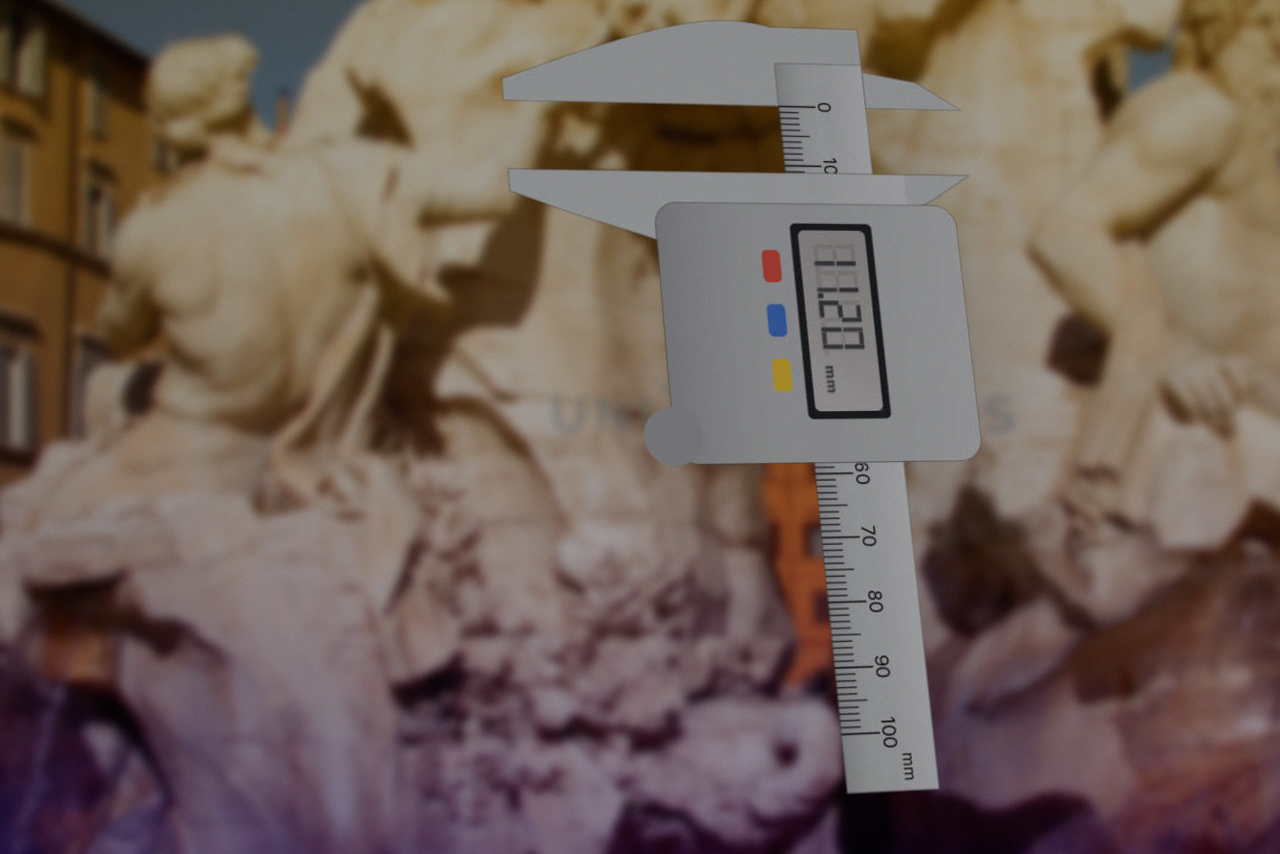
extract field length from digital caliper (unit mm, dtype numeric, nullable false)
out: 11.20 mm
